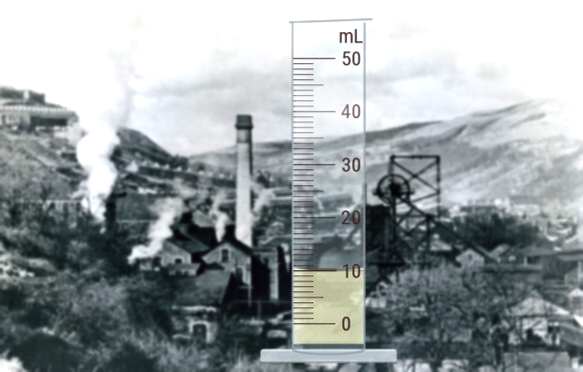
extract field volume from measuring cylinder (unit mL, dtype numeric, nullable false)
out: 10 mL
